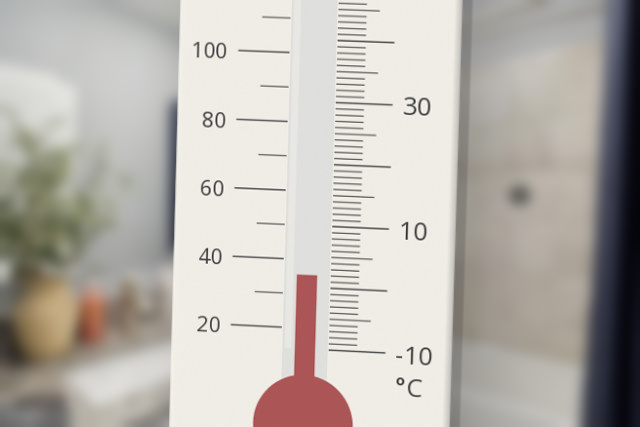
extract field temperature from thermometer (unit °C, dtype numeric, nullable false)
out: 2 °C
